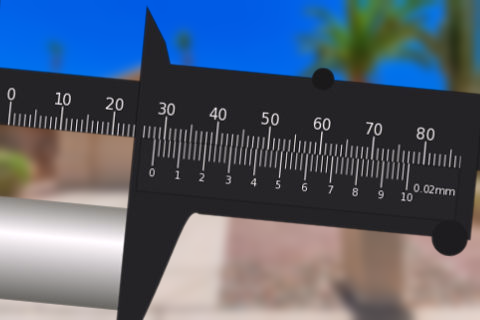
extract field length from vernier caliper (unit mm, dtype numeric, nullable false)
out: 28.2 mm
